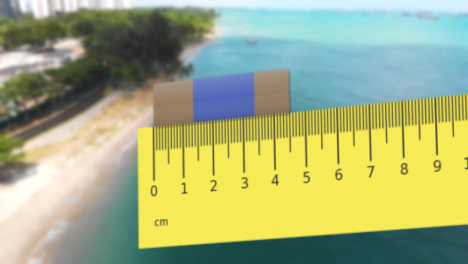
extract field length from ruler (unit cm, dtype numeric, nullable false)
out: 4.5 cm
